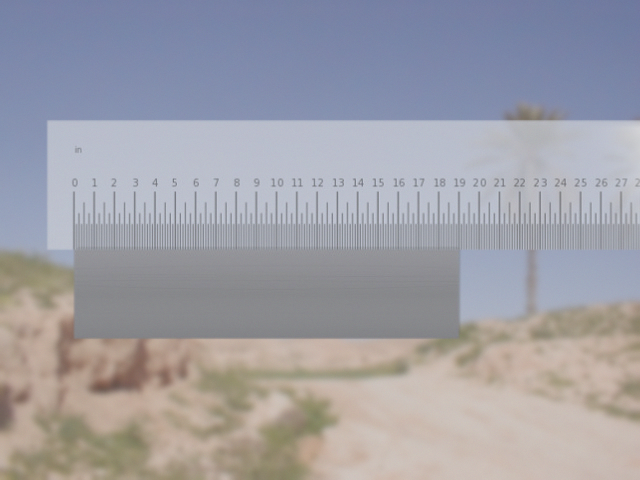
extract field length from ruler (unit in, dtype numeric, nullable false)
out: 19 in
